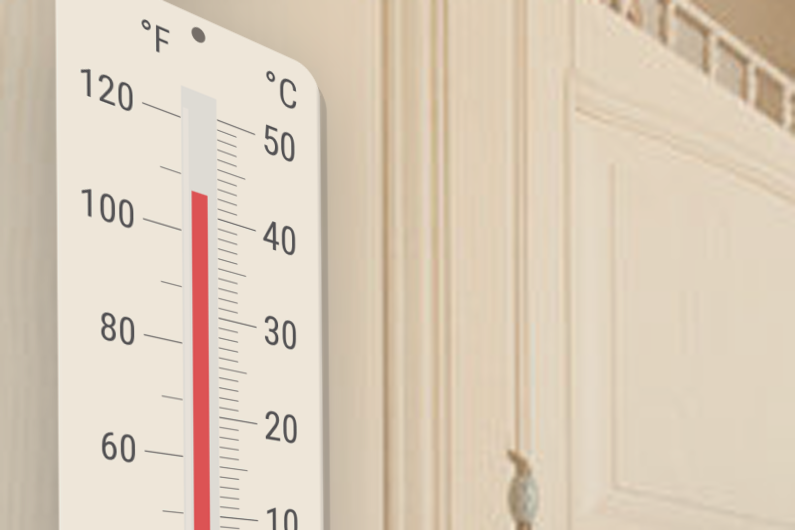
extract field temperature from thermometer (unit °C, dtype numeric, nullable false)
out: 42 °C
